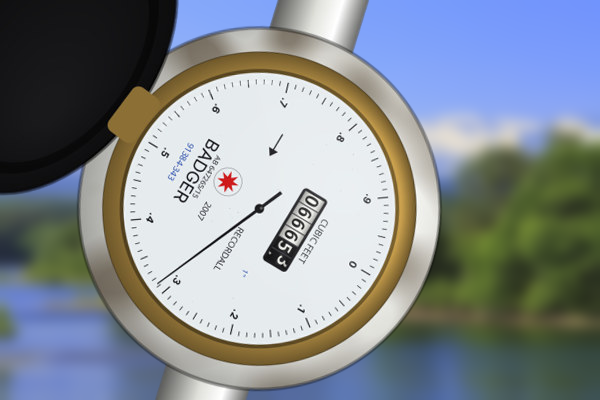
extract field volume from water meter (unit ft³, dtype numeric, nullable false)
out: 66653.31 ft³
